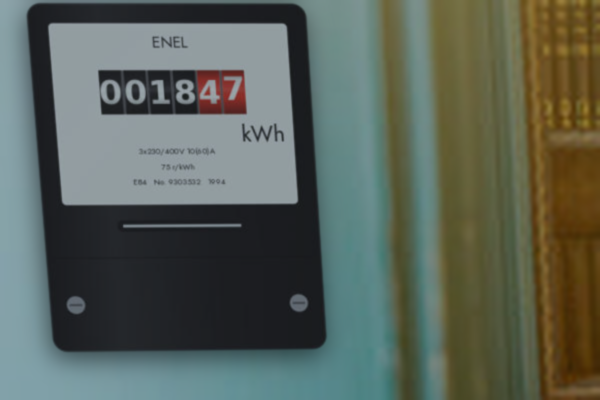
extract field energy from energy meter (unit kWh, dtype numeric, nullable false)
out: 18.47 kWh
